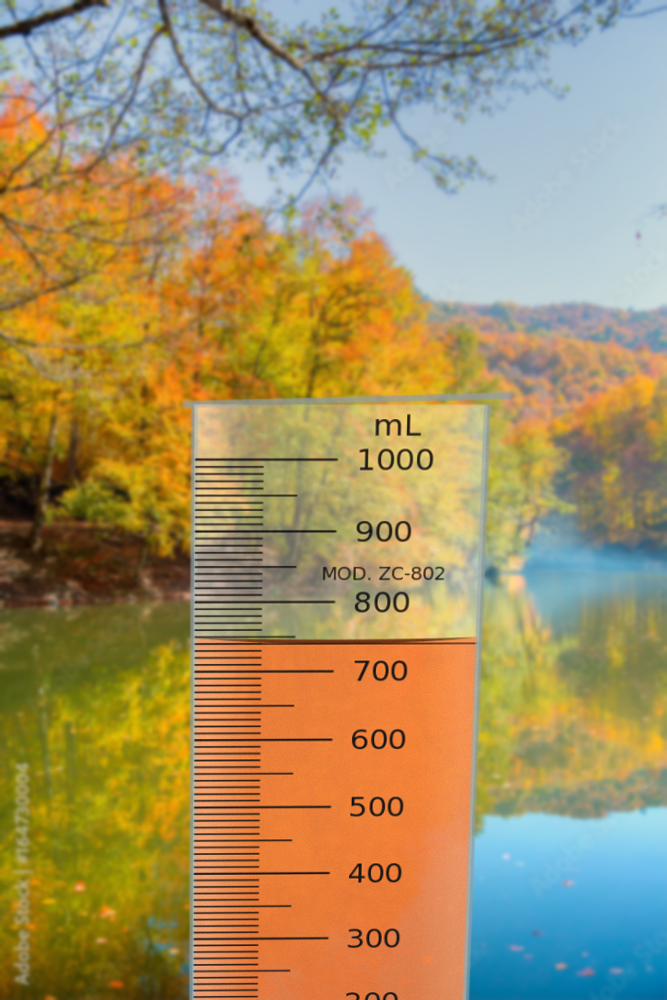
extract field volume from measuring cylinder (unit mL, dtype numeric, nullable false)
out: 740 mL
